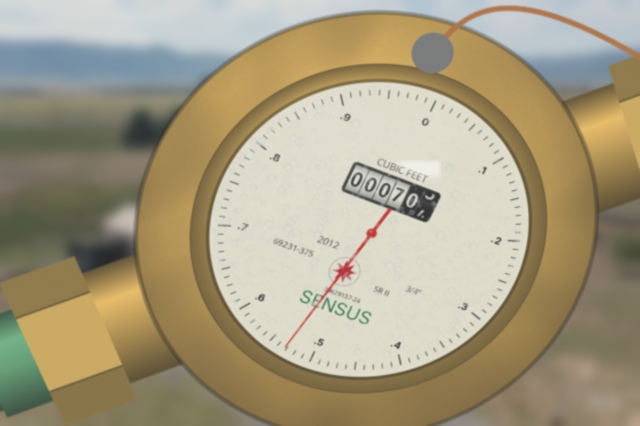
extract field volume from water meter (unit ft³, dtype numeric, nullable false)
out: 703.53 ft³
